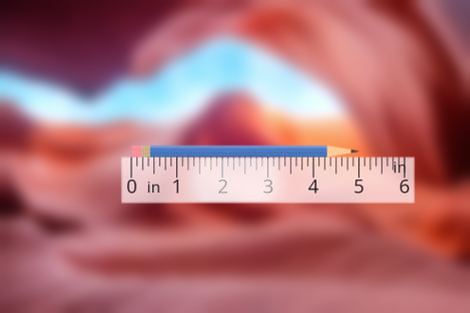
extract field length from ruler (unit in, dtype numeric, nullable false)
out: 5 in
